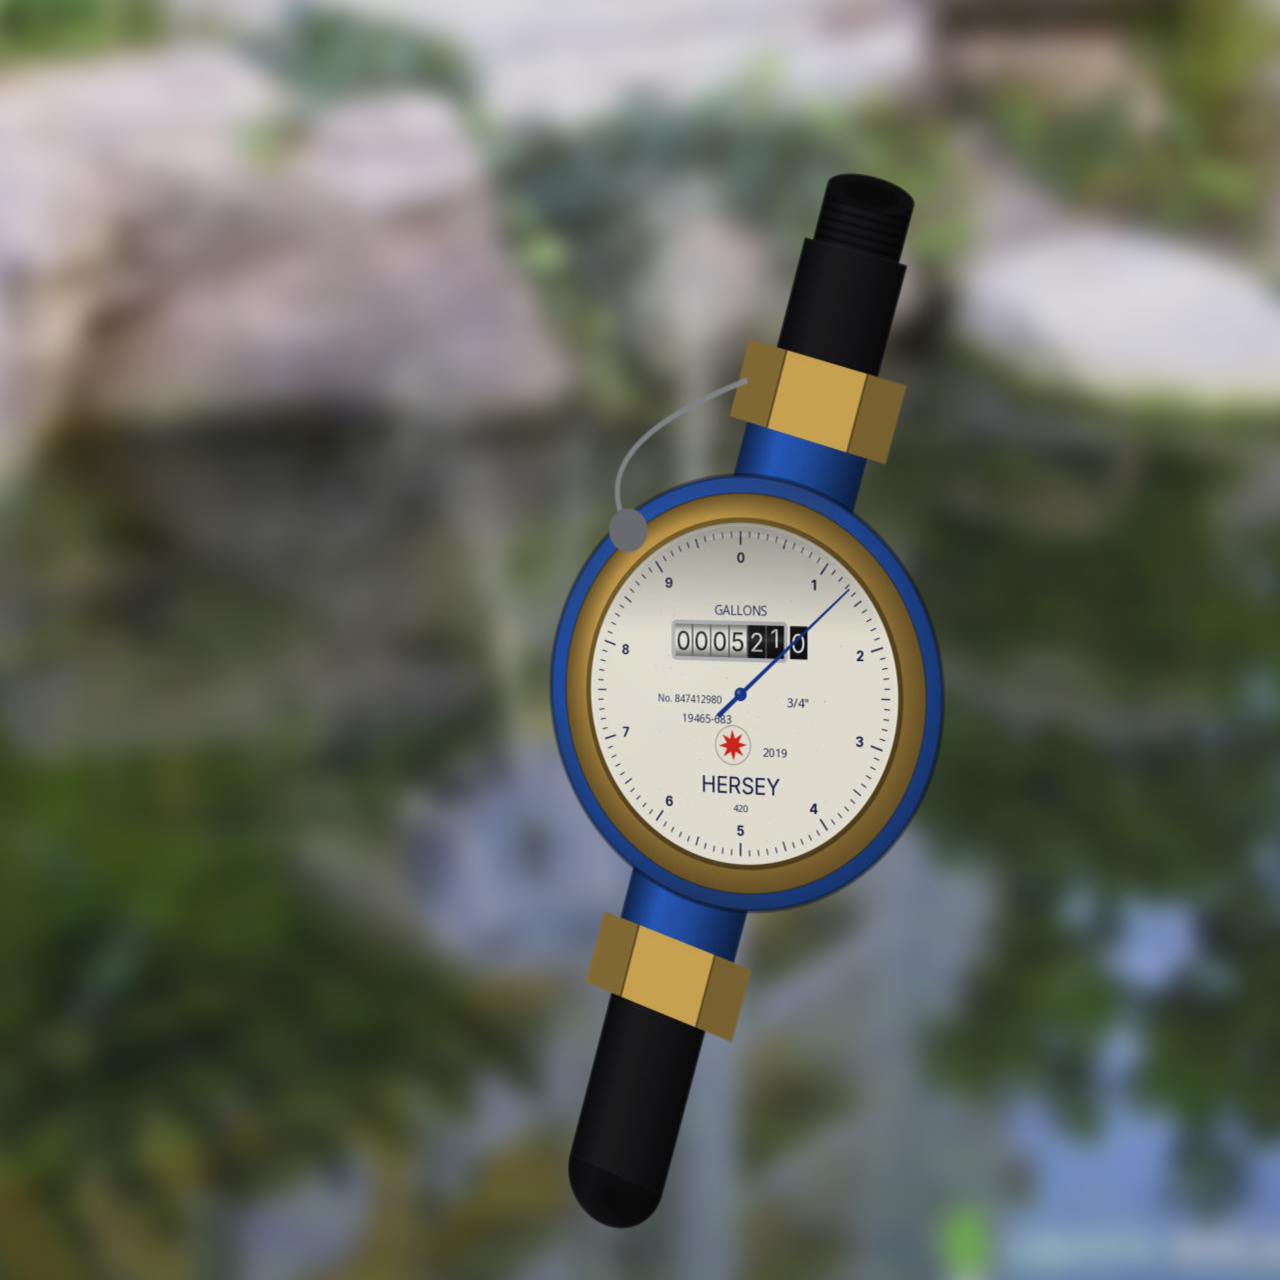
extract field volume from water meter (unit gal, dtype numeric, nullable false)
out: 5211.3 gal
